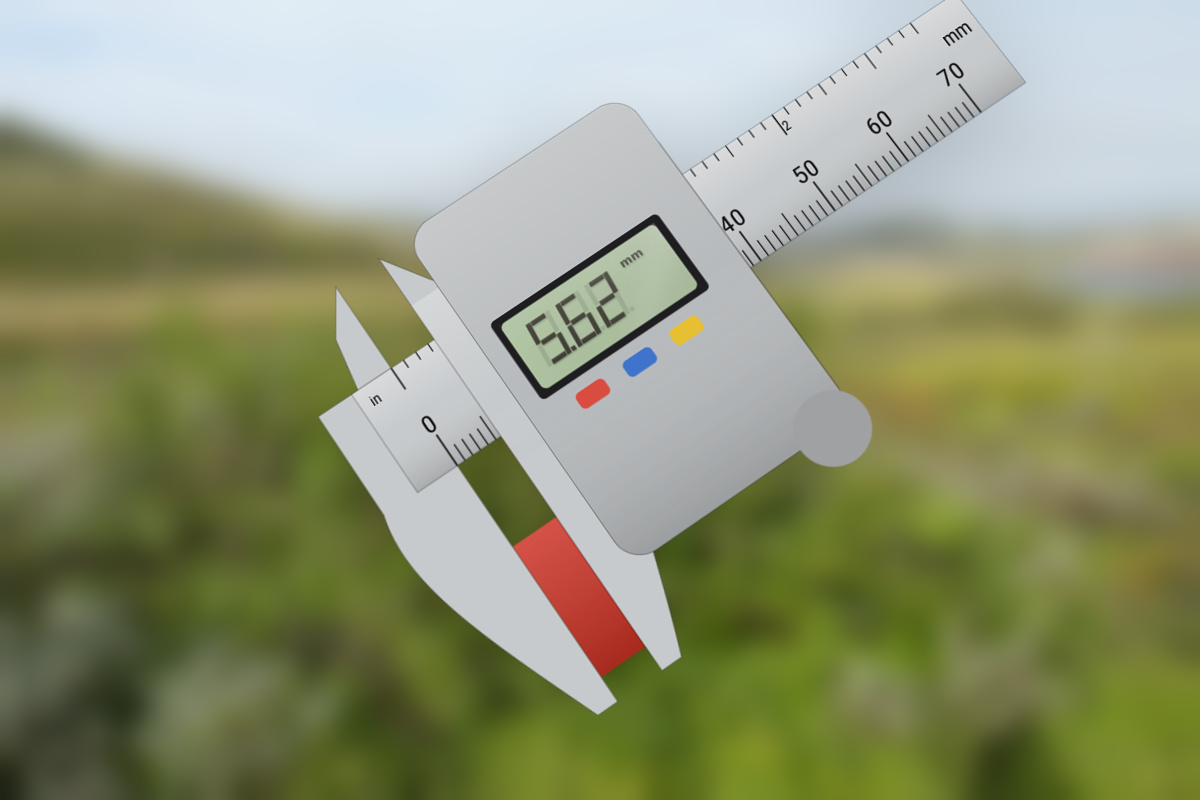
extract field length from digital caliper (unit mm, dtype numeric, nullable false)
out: 5.62 mm
